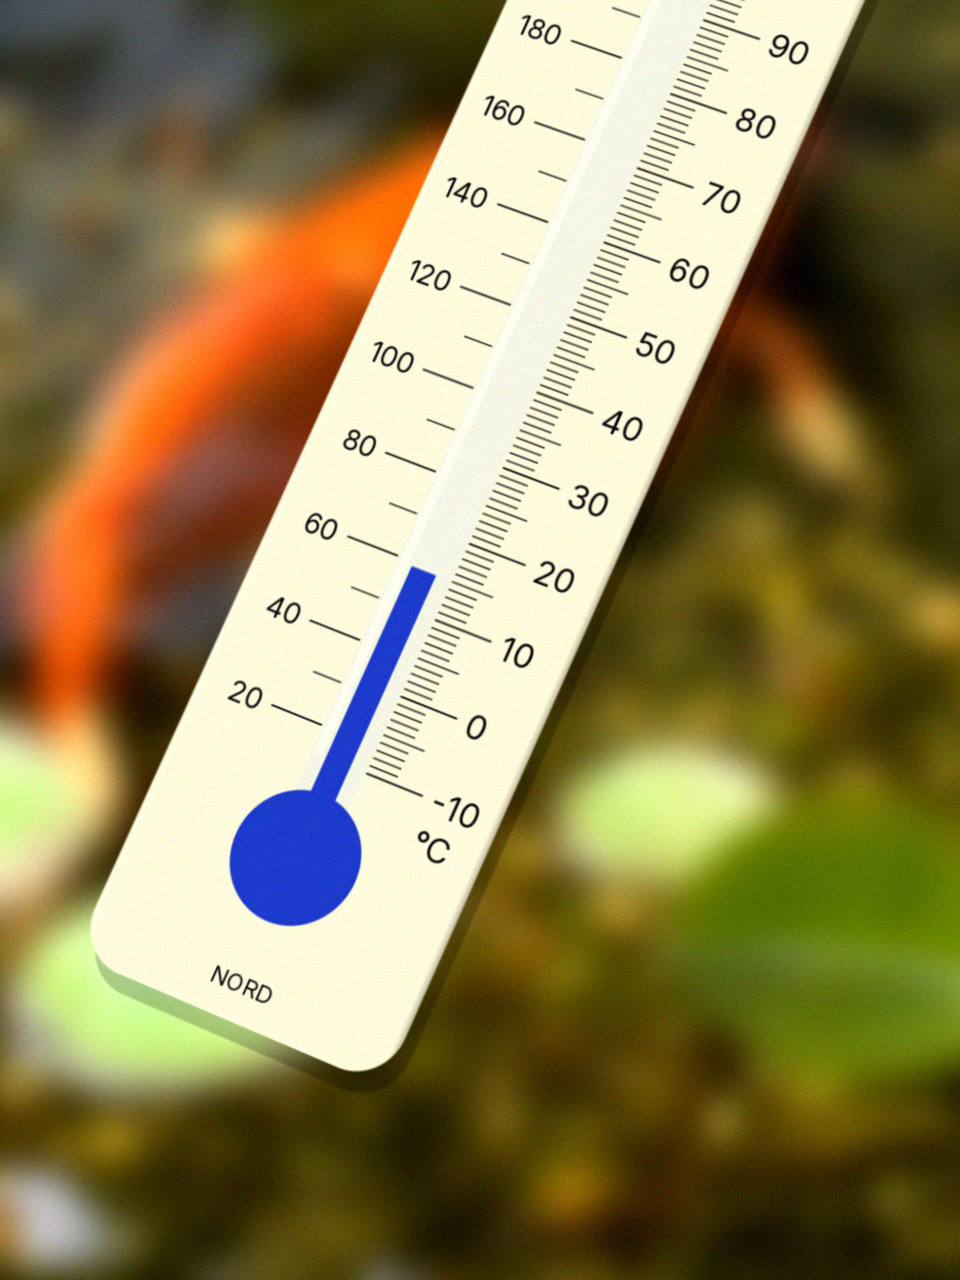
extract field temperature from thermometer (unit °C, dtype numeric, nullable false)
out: 15 °C
